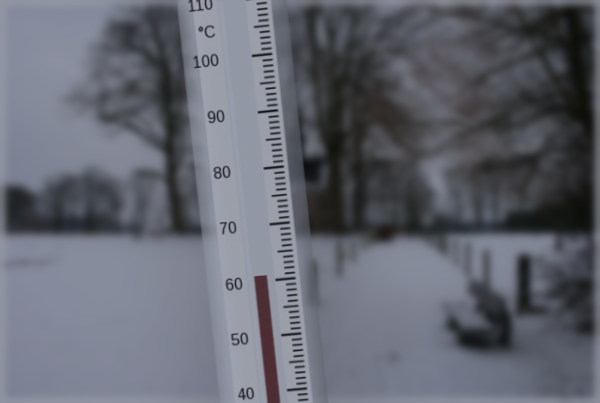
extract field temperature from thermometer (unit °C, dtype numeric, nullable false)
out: 61 °C
